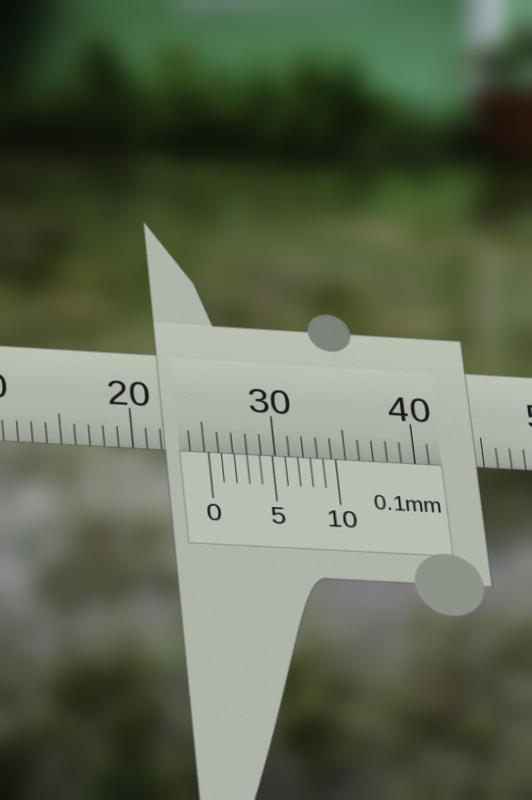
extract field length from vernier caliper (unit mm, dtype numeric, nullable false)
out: 25.3 mm
